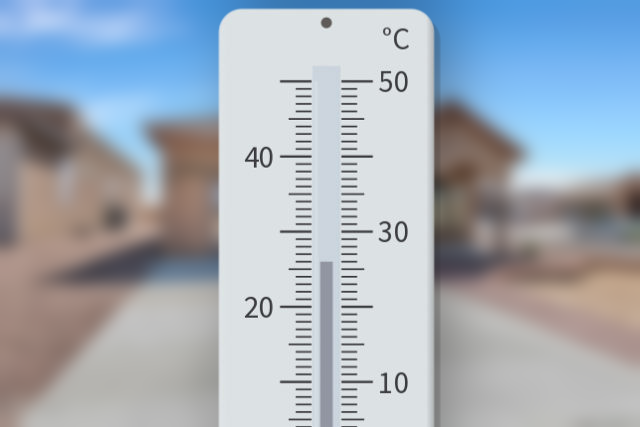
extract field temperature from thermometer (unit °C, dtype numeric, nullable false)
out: 26 °C
